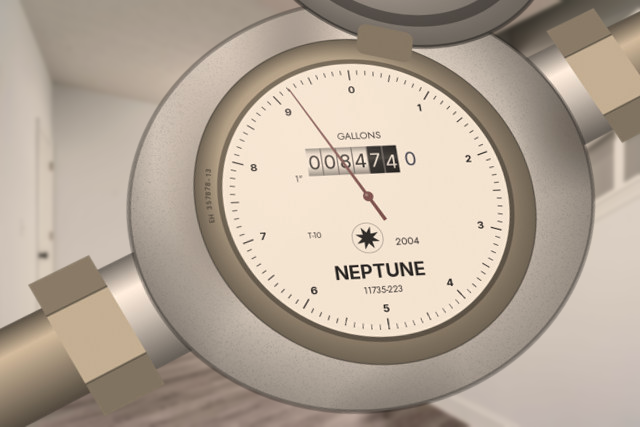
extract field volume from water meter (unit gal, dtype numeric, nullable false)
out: 84739.2 gal
